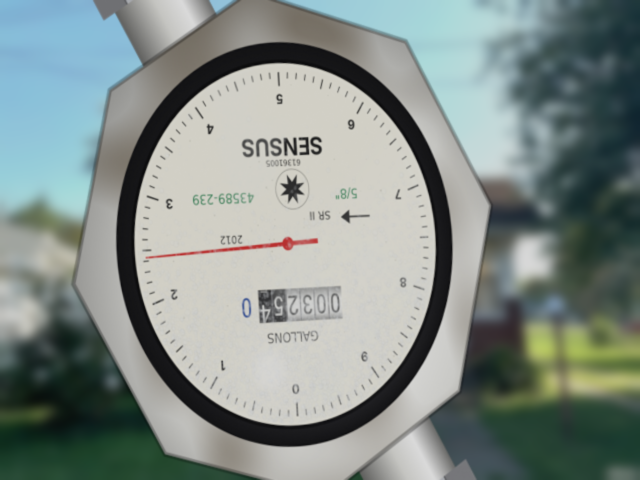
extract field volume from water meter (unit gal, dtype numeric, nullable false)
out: 32542.4 gal
